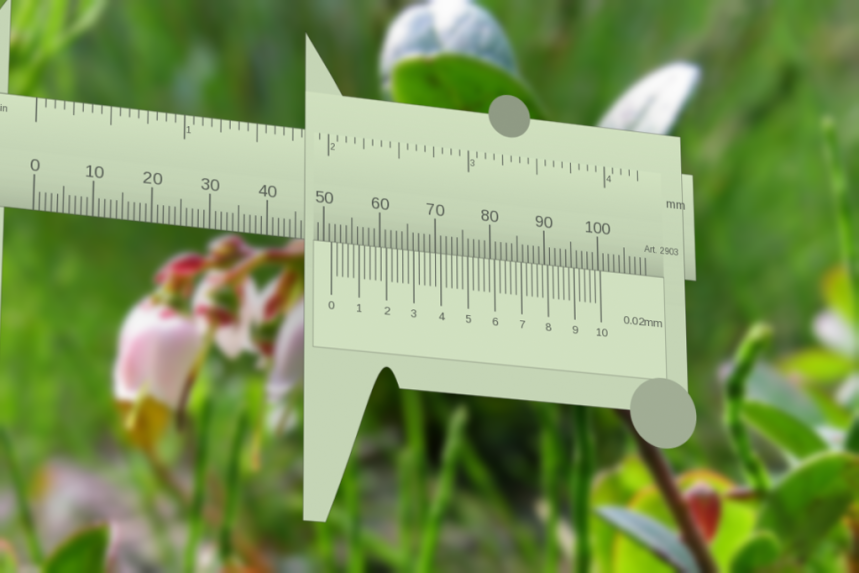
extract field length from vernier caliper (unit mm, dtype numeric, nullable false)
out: 51.4 mm
